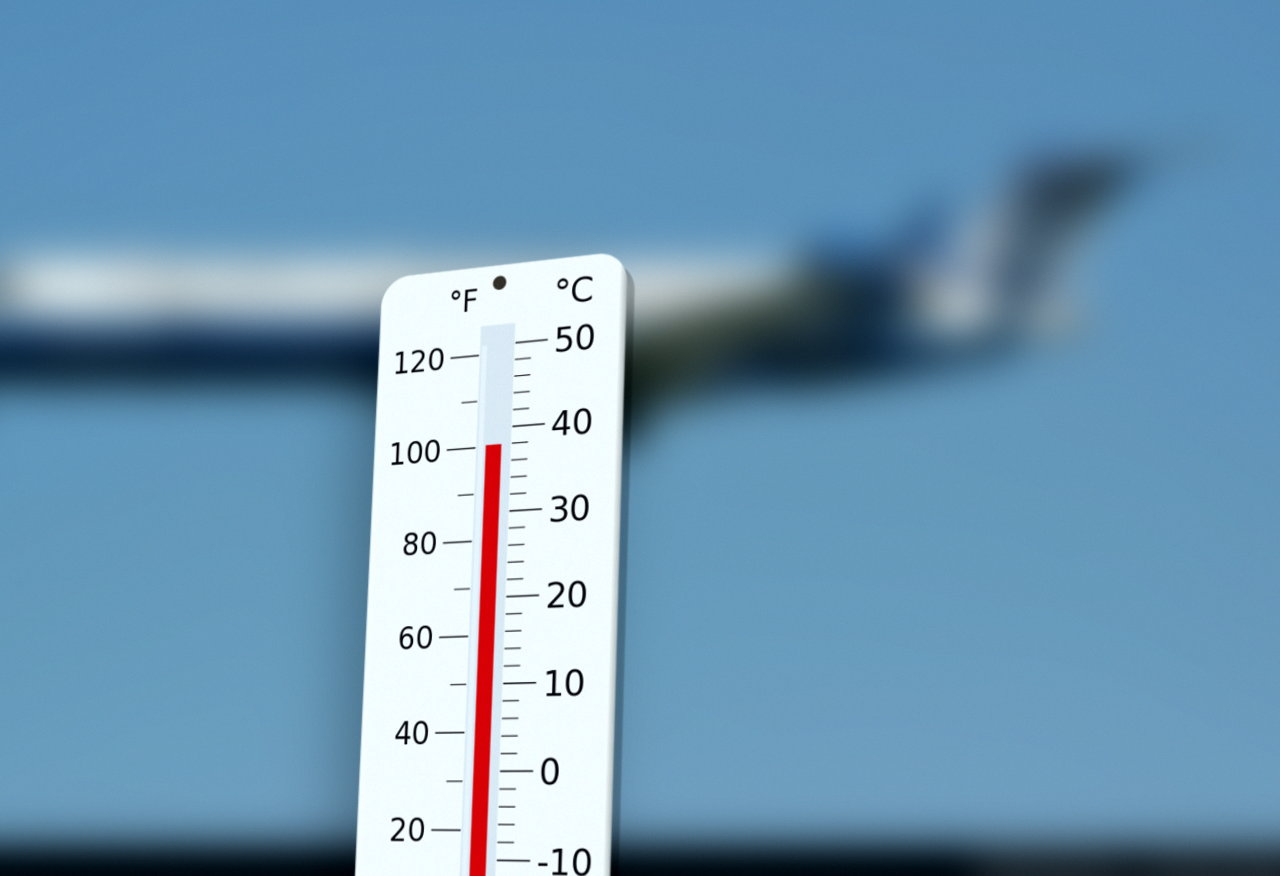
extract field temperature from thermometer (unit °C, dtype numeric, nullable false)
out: 38 °C
